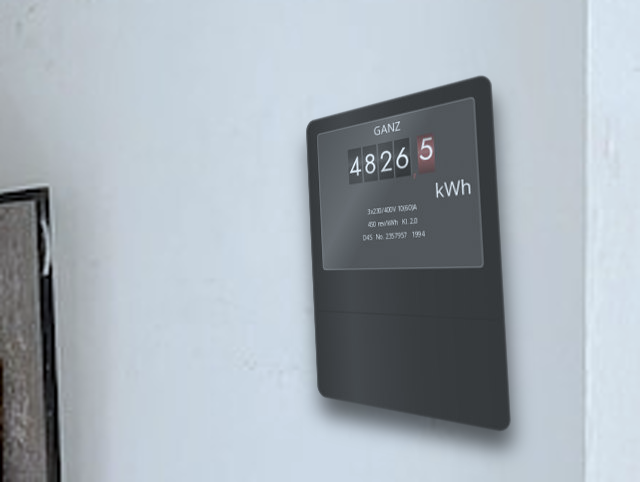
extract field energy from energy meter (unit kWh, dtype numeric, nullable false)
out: 4826.5 kWh
